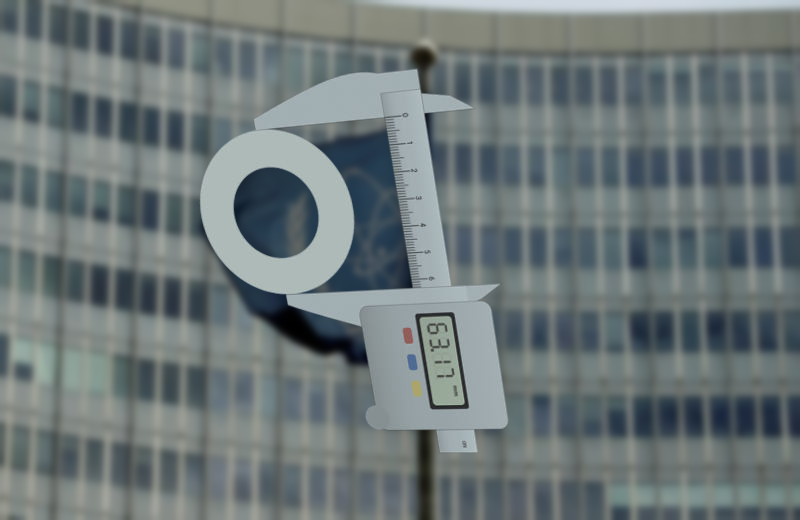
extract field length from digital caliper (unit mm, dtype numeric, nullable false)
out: 63.17 mm
